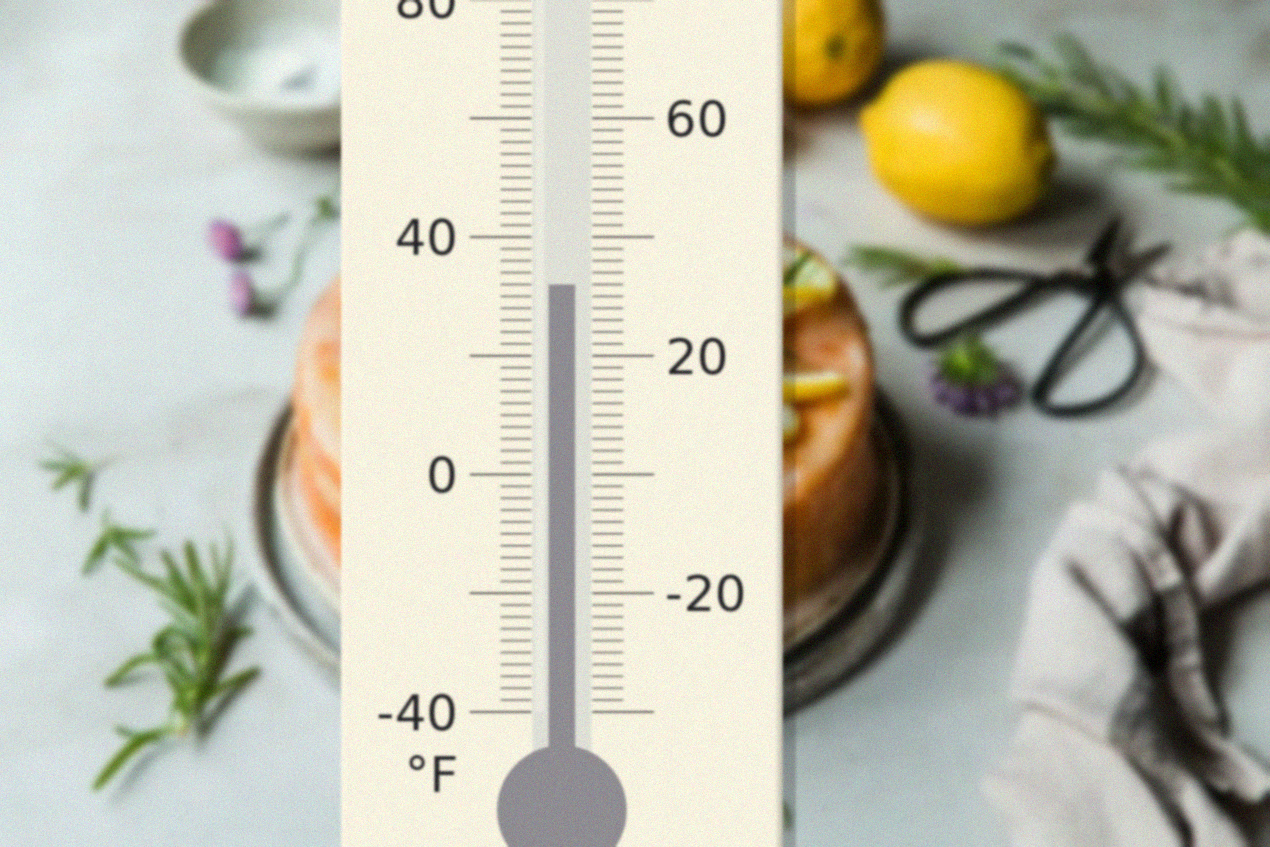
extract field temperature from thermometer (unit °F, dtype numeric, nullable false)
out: 32 °F
